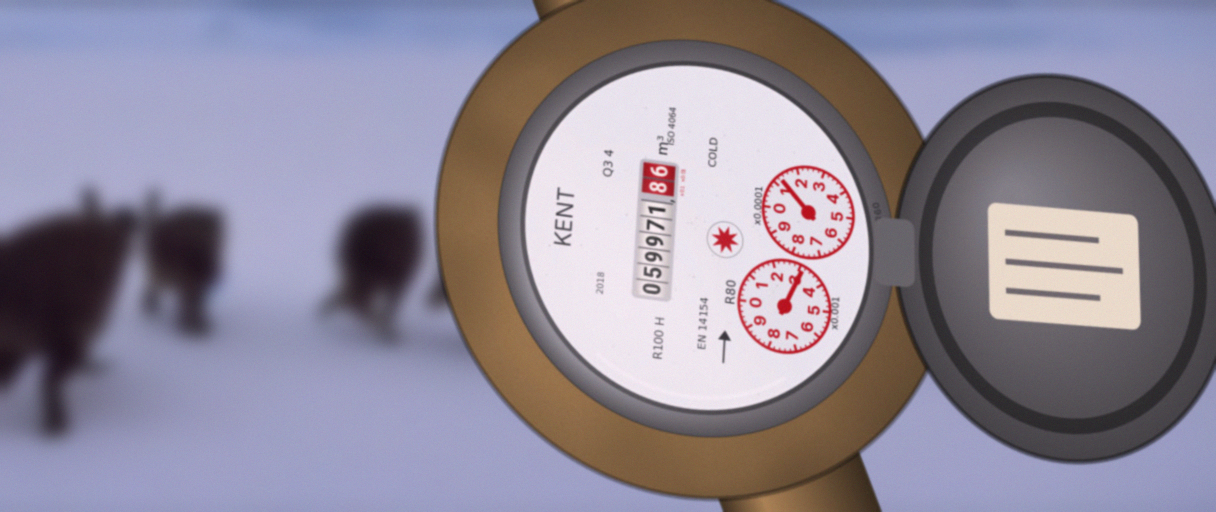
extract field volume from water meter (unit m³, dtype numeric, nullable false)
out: 59971.8631 m³
